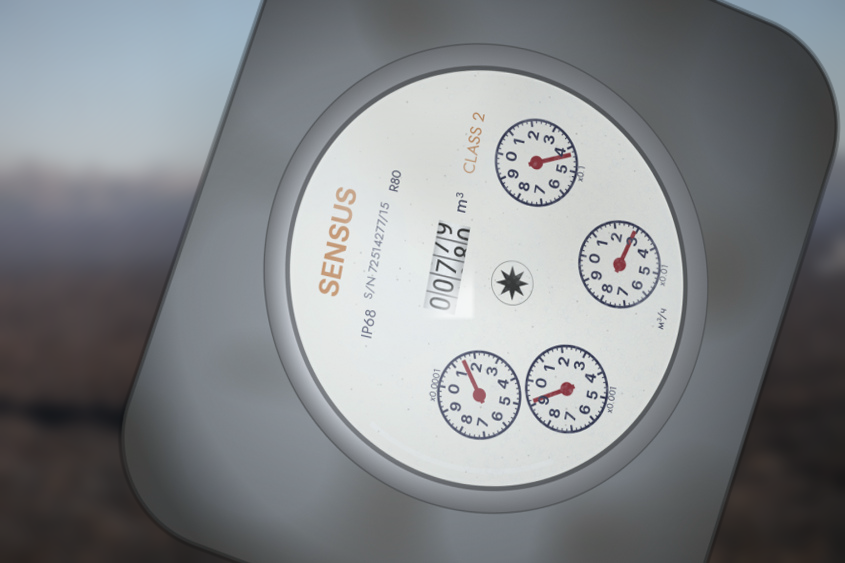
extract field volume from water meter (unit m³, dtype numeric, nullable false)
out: 779.4291 m³
